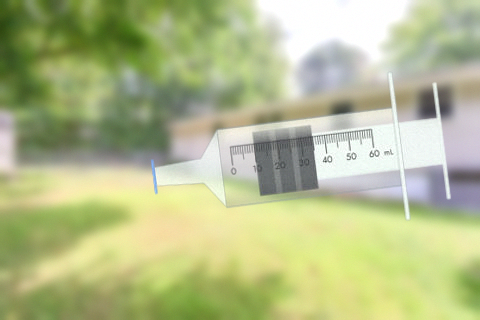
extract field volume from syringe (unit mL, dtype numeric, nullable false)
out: 10 mL
